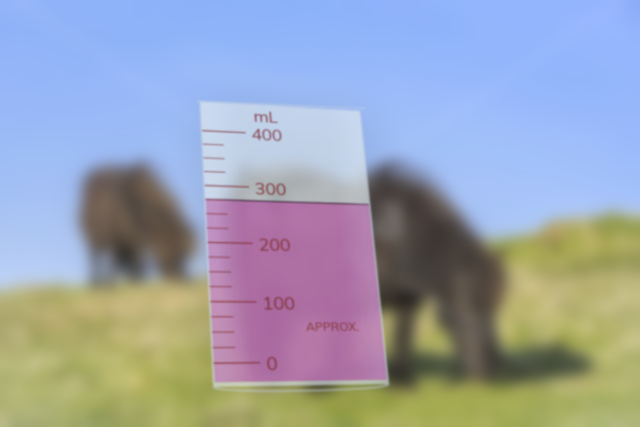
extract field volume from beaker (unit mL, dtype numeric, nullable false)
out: 275 mL
